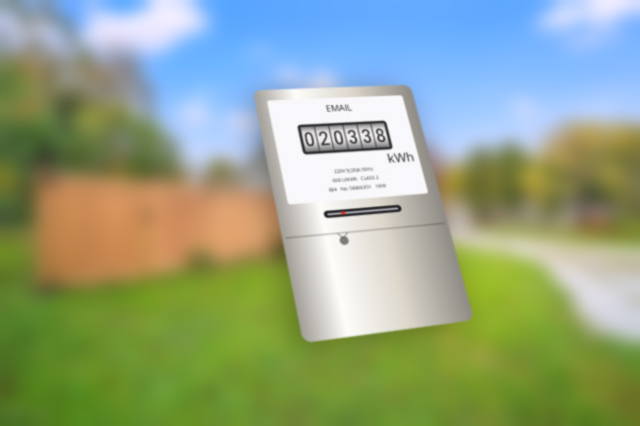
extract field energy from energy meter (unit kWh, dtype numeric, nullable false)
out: 20338 kWh
